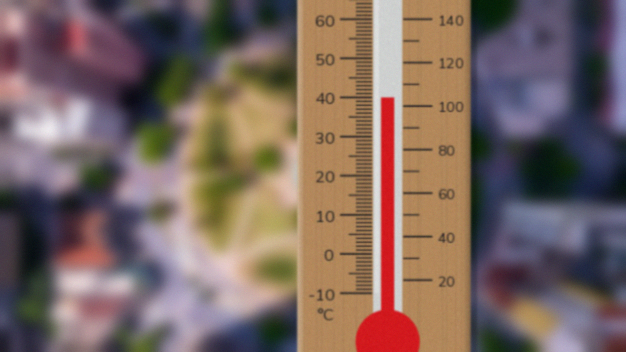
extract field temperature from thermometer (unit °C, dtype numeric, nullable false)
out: 40 °C
